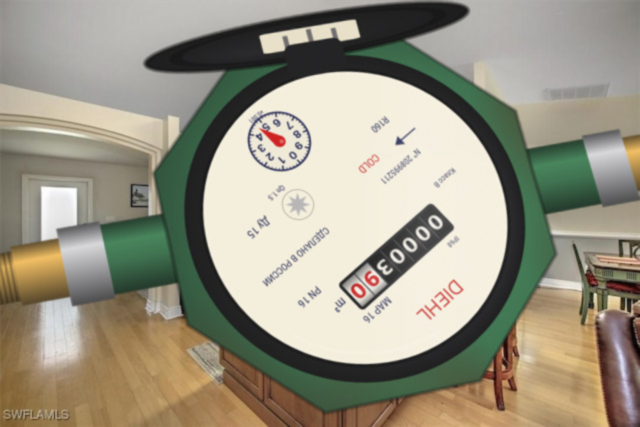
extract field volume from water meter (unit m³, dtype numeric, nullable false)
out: 3.904 m³
